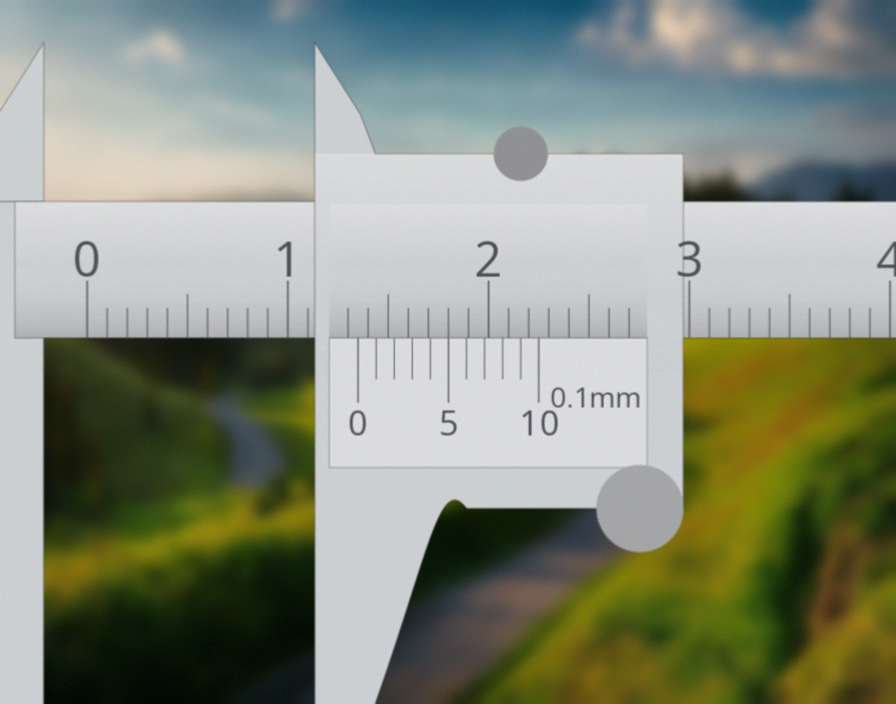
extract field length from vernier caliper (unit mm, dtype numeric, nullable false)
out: 13.5 mm
